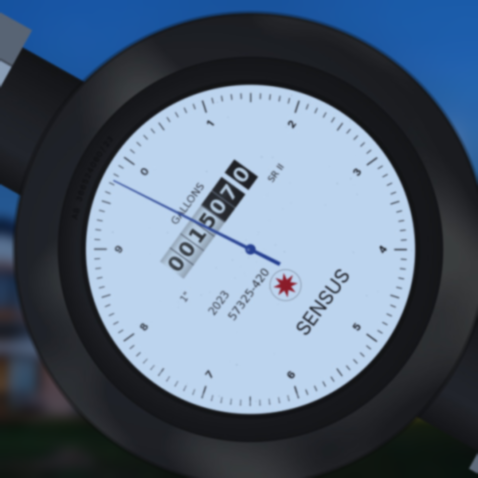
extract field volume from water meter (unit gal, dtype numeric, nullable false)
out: 15069.7 gal
